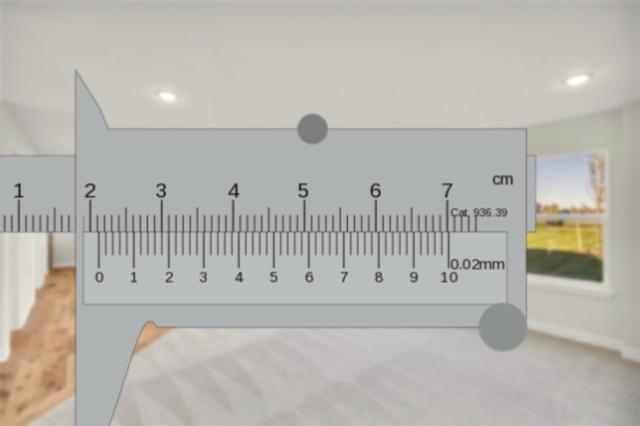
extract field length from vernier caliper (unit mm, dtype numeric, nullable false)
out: 21.2 mm
